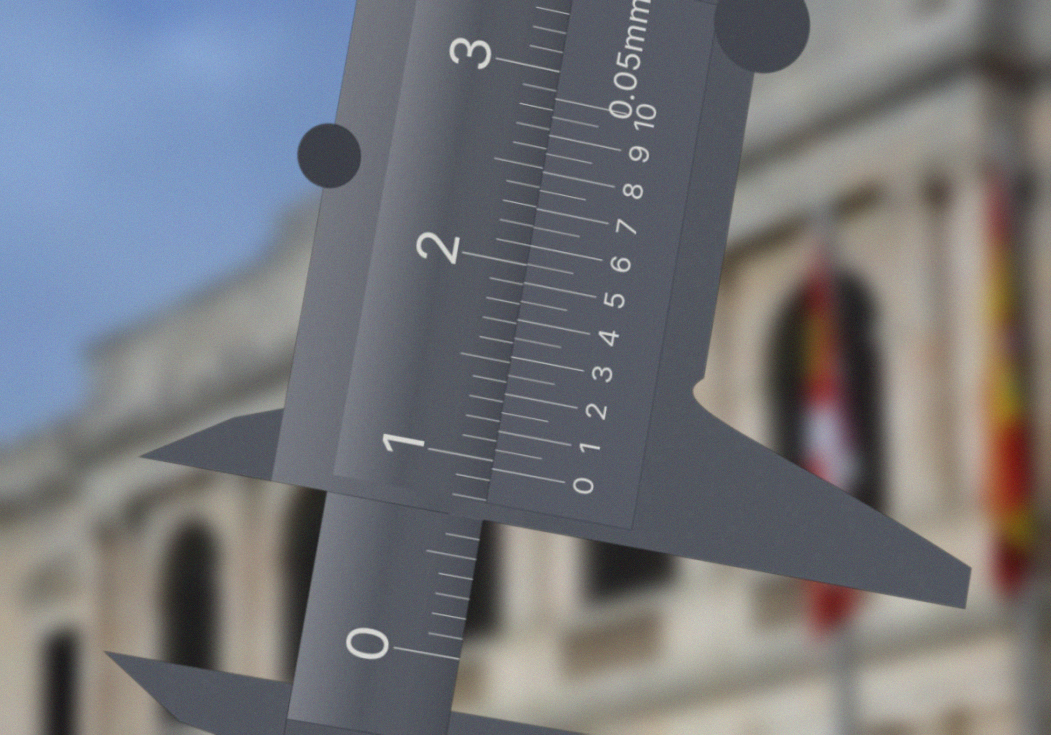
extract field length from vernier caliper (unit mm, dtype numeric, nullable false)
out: 9.6 mm
